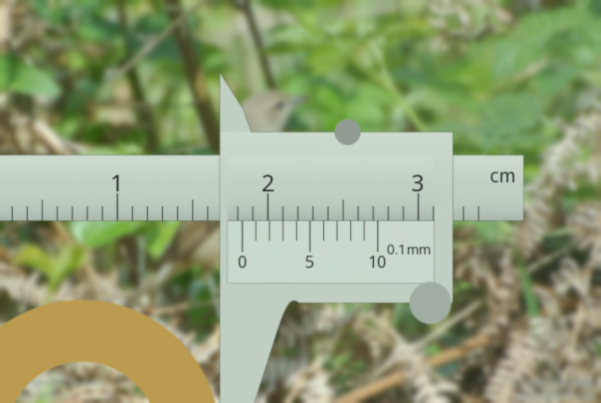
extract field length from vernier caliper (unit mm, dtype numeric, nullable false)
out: 18.3 mm
